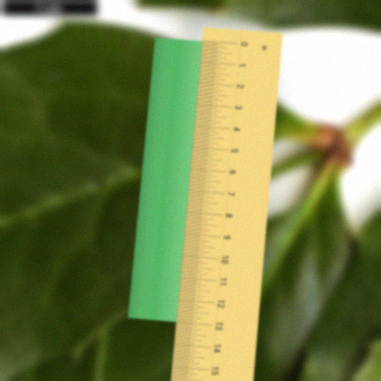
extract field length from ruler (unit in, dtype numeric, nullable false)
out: 13 in
